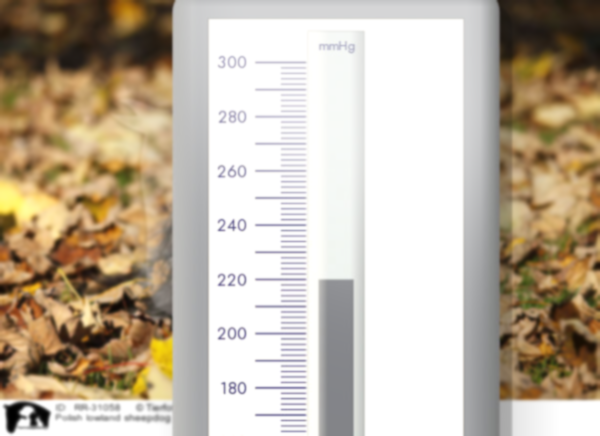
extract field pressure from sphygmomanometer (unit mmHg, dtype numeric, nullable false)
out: 220 mmHg
